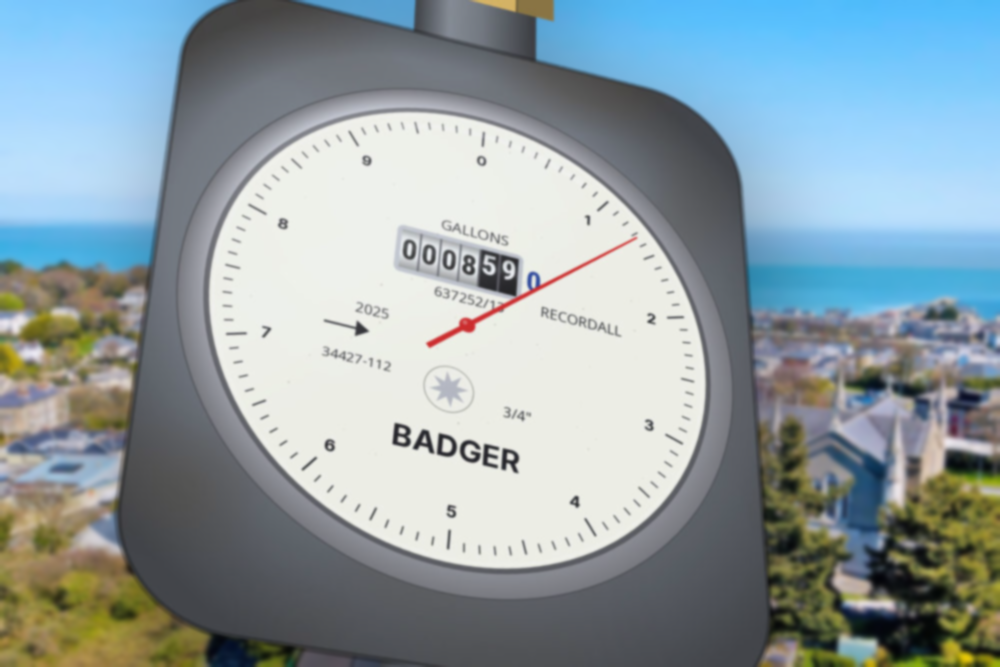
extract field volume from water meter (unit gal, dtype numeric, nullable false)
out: 8591.3 gal
